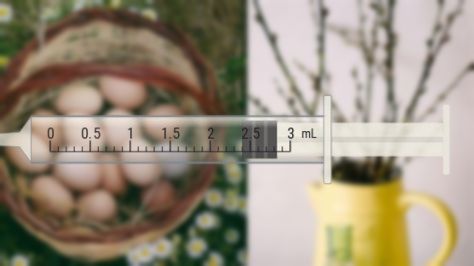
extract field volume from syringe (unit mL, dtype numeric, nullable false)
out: 2.4 mL
